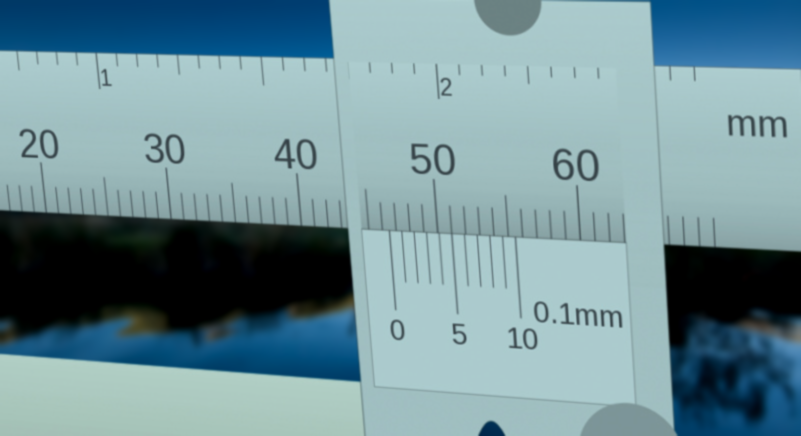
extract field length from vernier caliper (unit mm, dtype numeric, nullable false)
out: 46.5 mm
